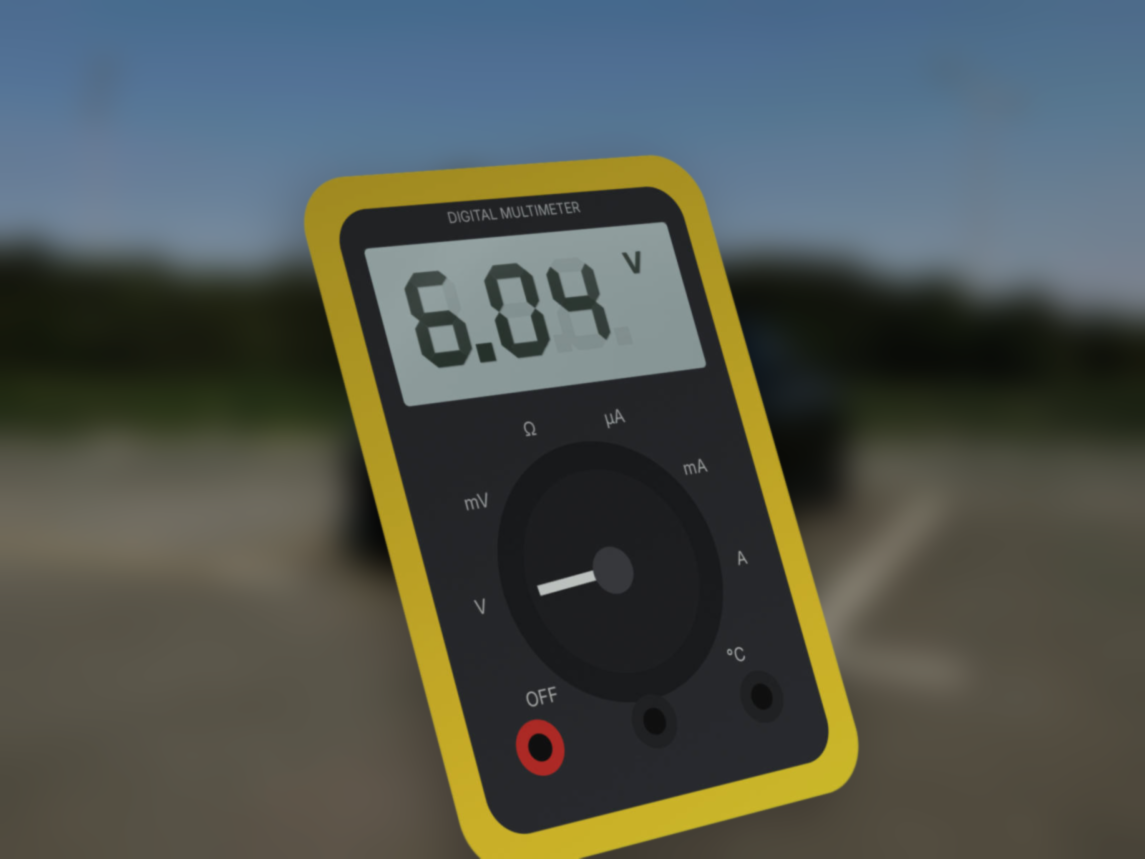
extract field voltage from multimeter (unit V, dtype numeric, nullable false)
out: 6.04 V
